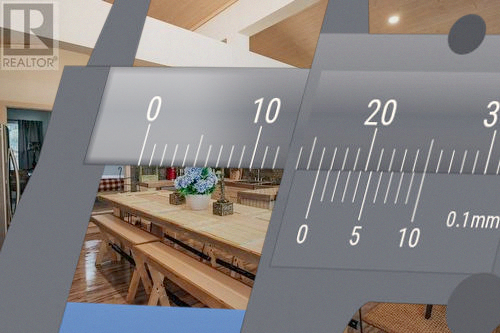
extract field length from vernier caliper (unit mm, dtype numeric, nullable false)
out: 16.0 mm
